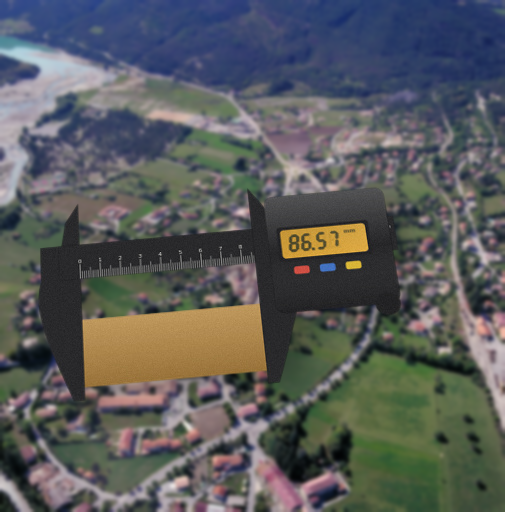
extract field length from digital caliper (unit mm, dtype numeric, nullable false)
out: 86.57 mm
